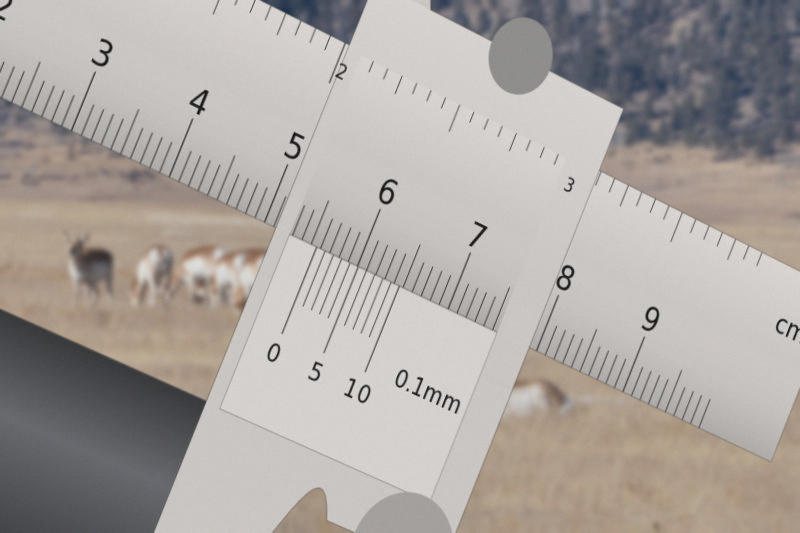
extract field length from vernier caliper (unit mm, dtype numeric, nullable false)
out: 55.6 mm
